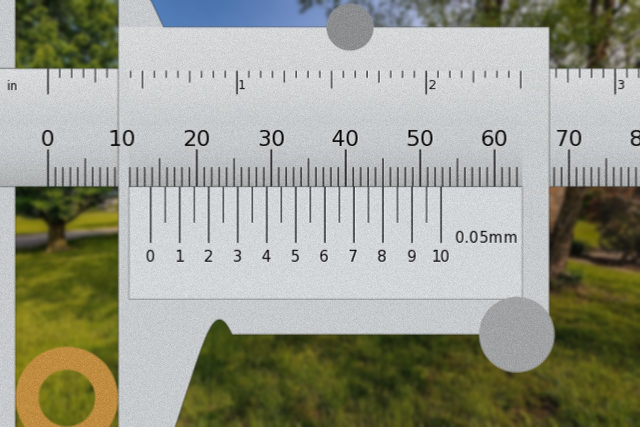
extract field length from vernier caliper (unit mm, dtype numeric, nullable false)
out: 13.8 mm
